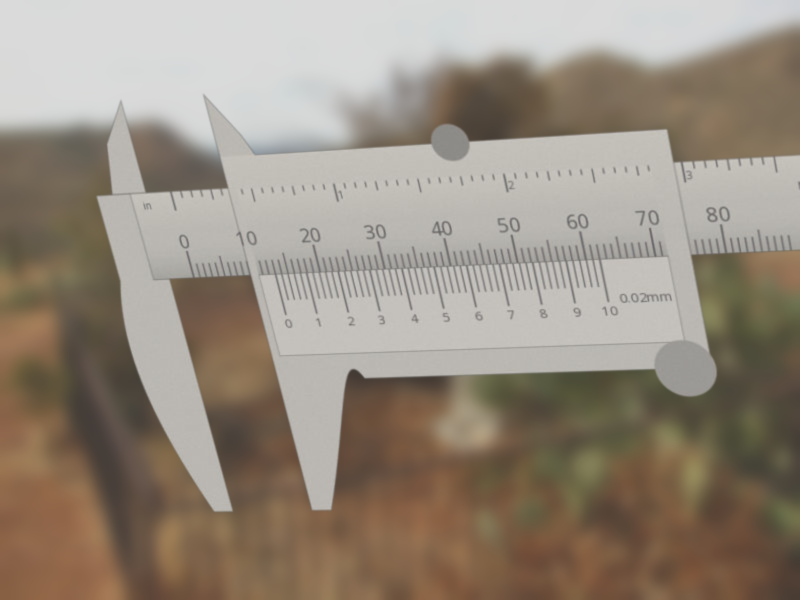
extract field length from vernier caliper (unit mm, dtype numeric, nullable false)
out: 13.0 mm
